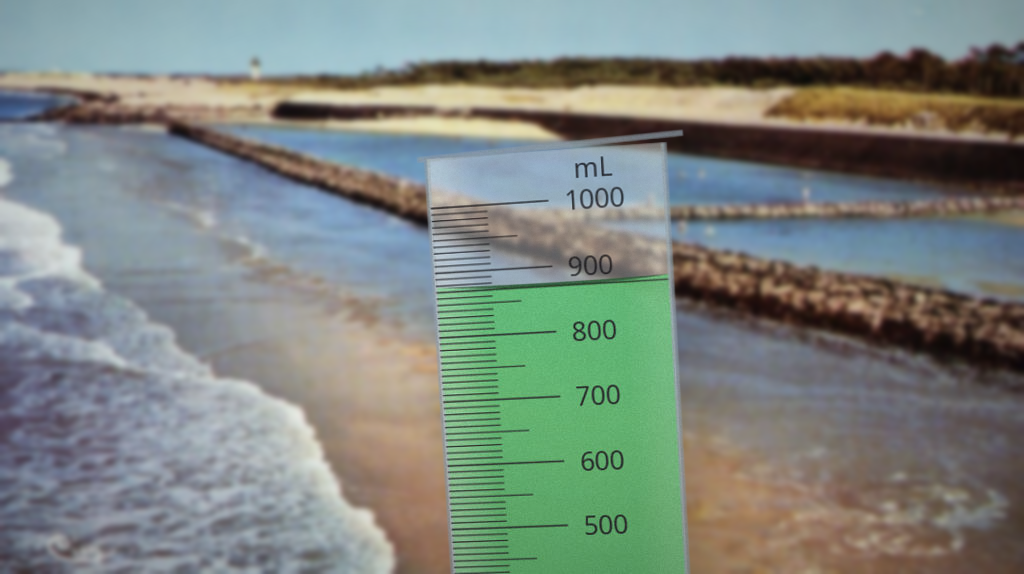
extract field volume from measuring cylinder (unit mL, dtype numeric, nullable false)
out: 870 mL
